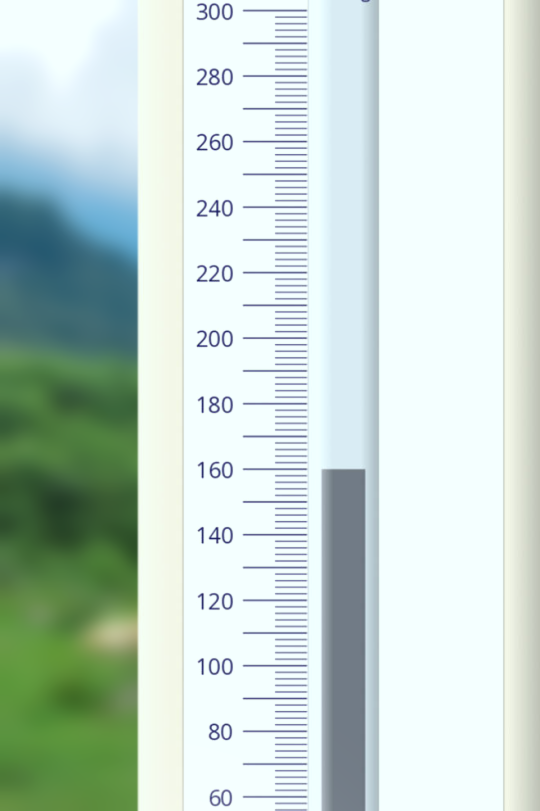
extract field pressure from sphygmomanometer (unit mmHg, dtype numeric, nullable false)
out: 160 mmHg
